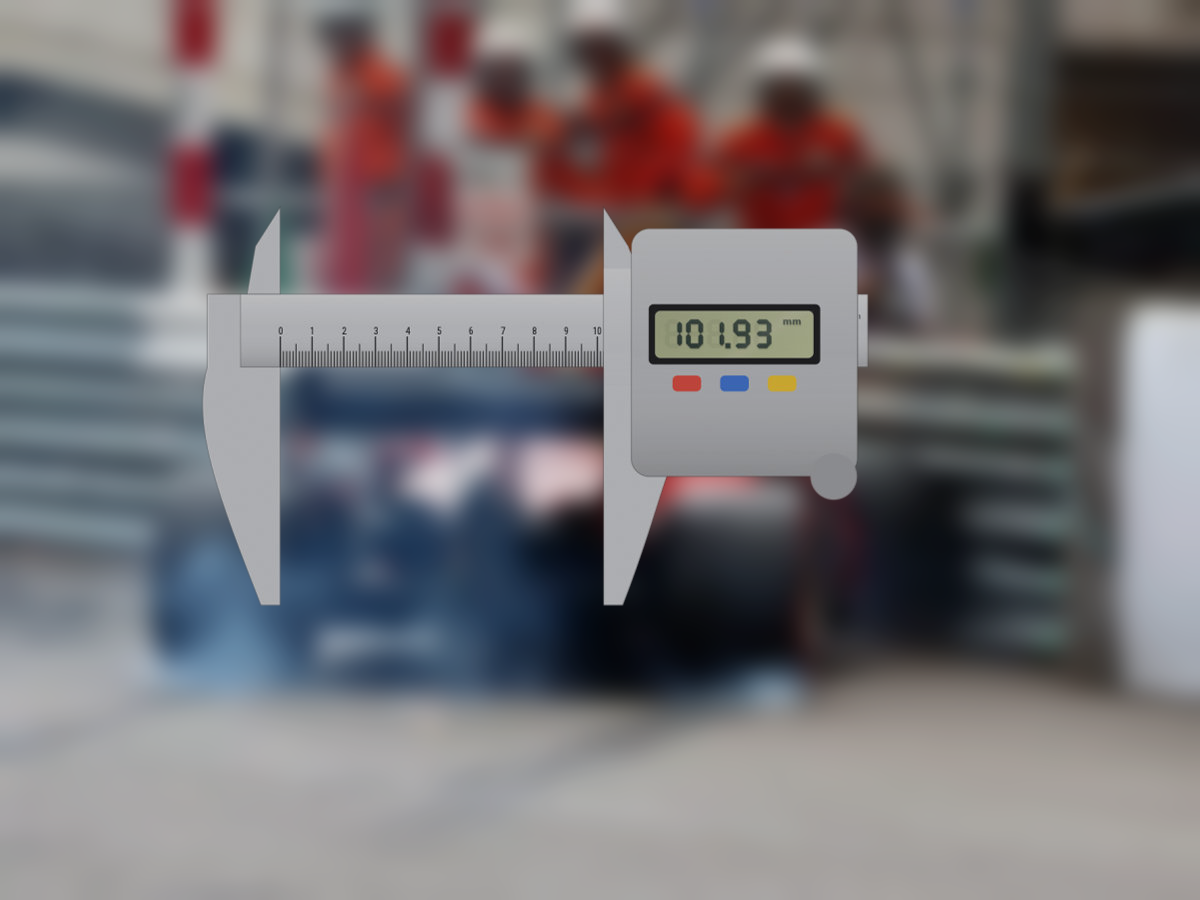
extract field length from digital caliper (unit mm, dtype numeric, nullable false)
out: 101.93 mm
